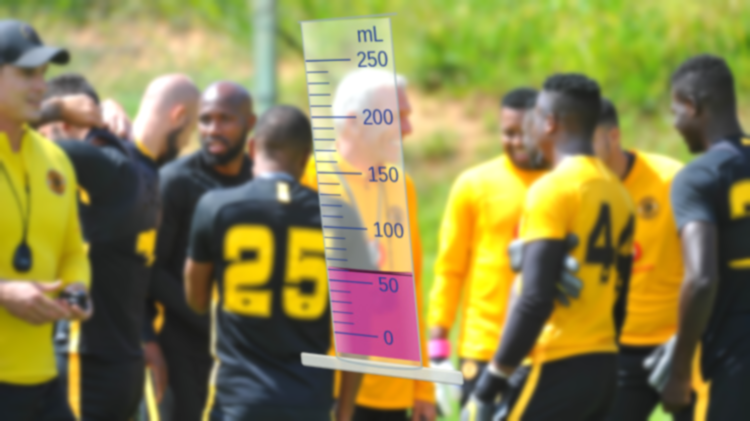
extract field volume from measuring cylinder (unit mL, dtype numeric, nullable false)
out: 60 mL
